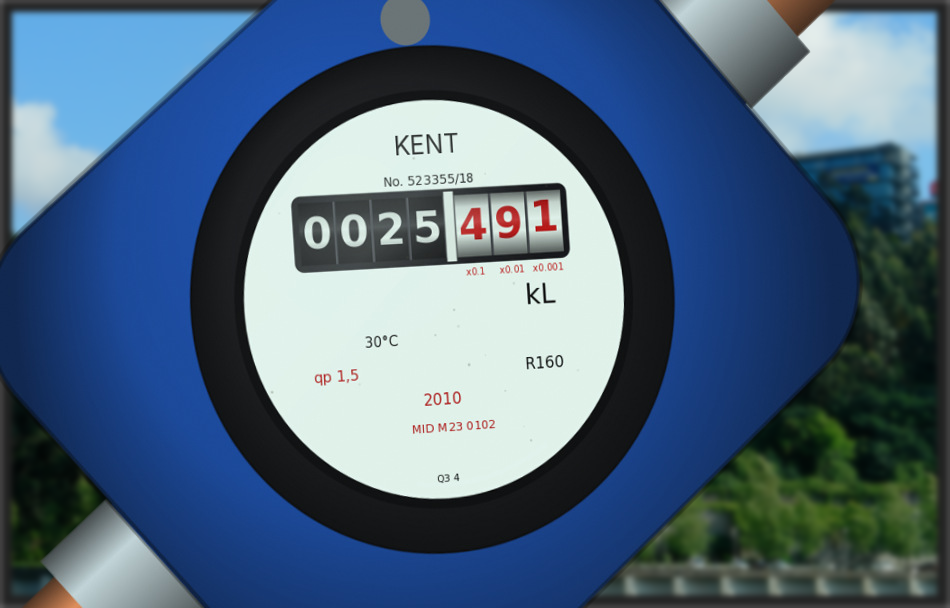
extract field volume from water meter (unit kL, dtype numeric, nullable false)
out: 25.491 kL
